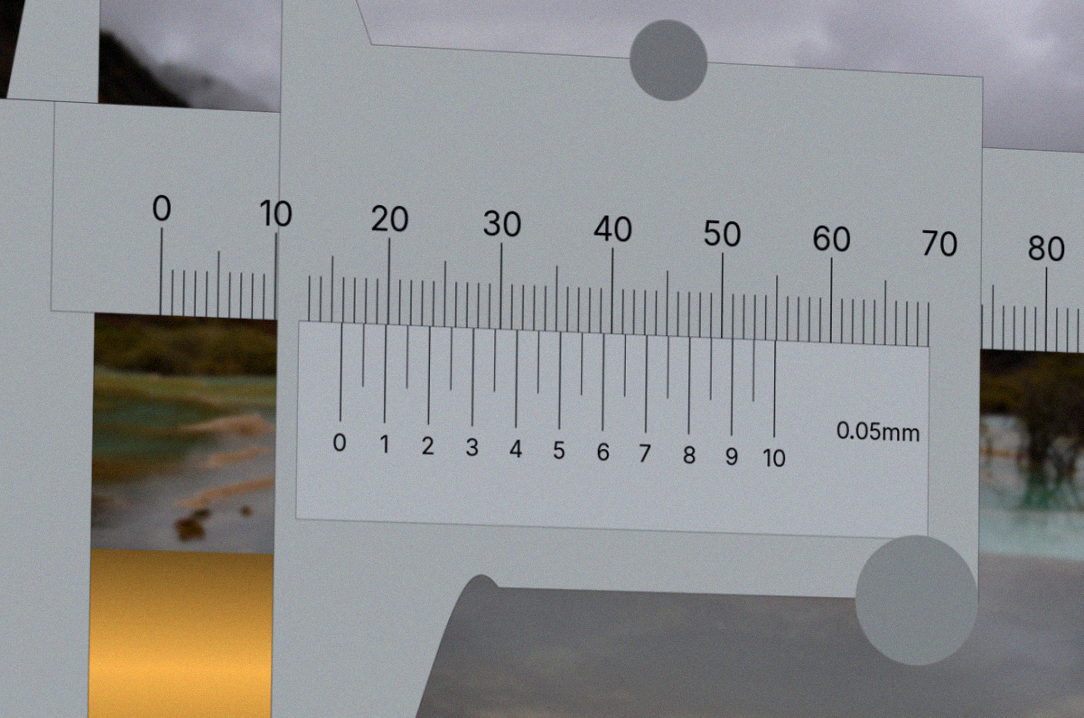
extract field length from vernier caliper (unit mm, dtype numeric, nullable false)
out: 15.9 mm
